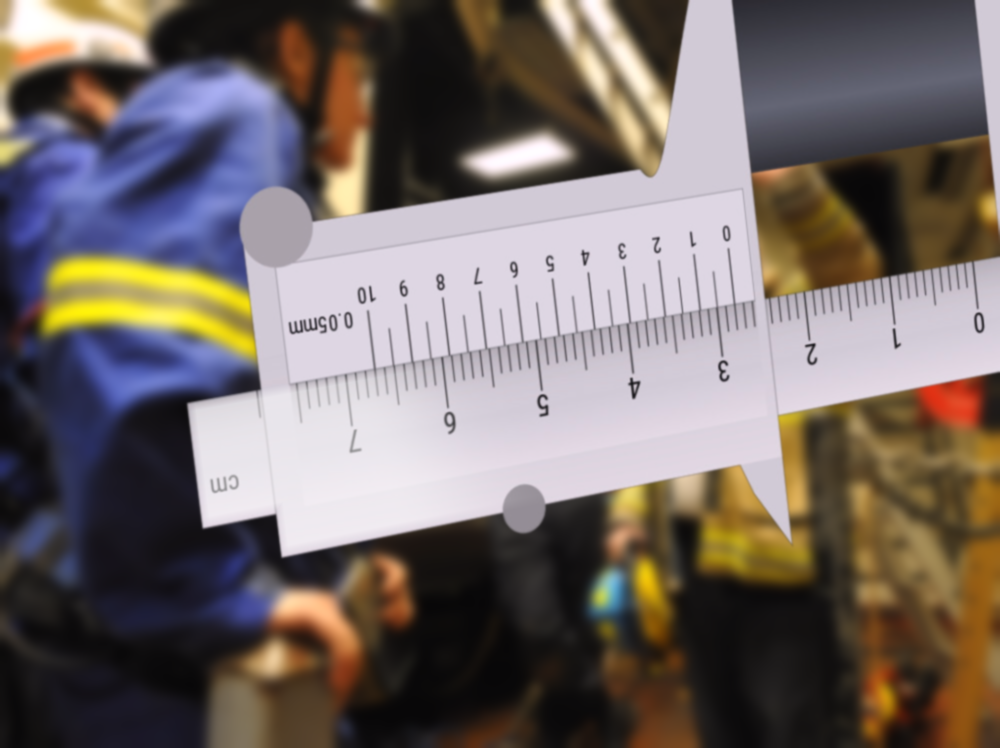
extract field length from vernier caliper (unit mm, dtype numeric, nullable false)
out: 28.0 mm
